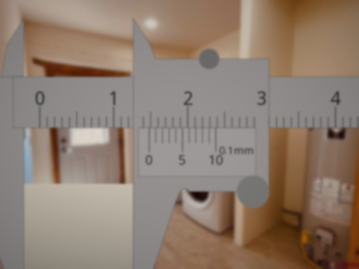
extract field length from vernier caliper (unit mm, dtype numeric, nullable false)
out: 14.8 mm
